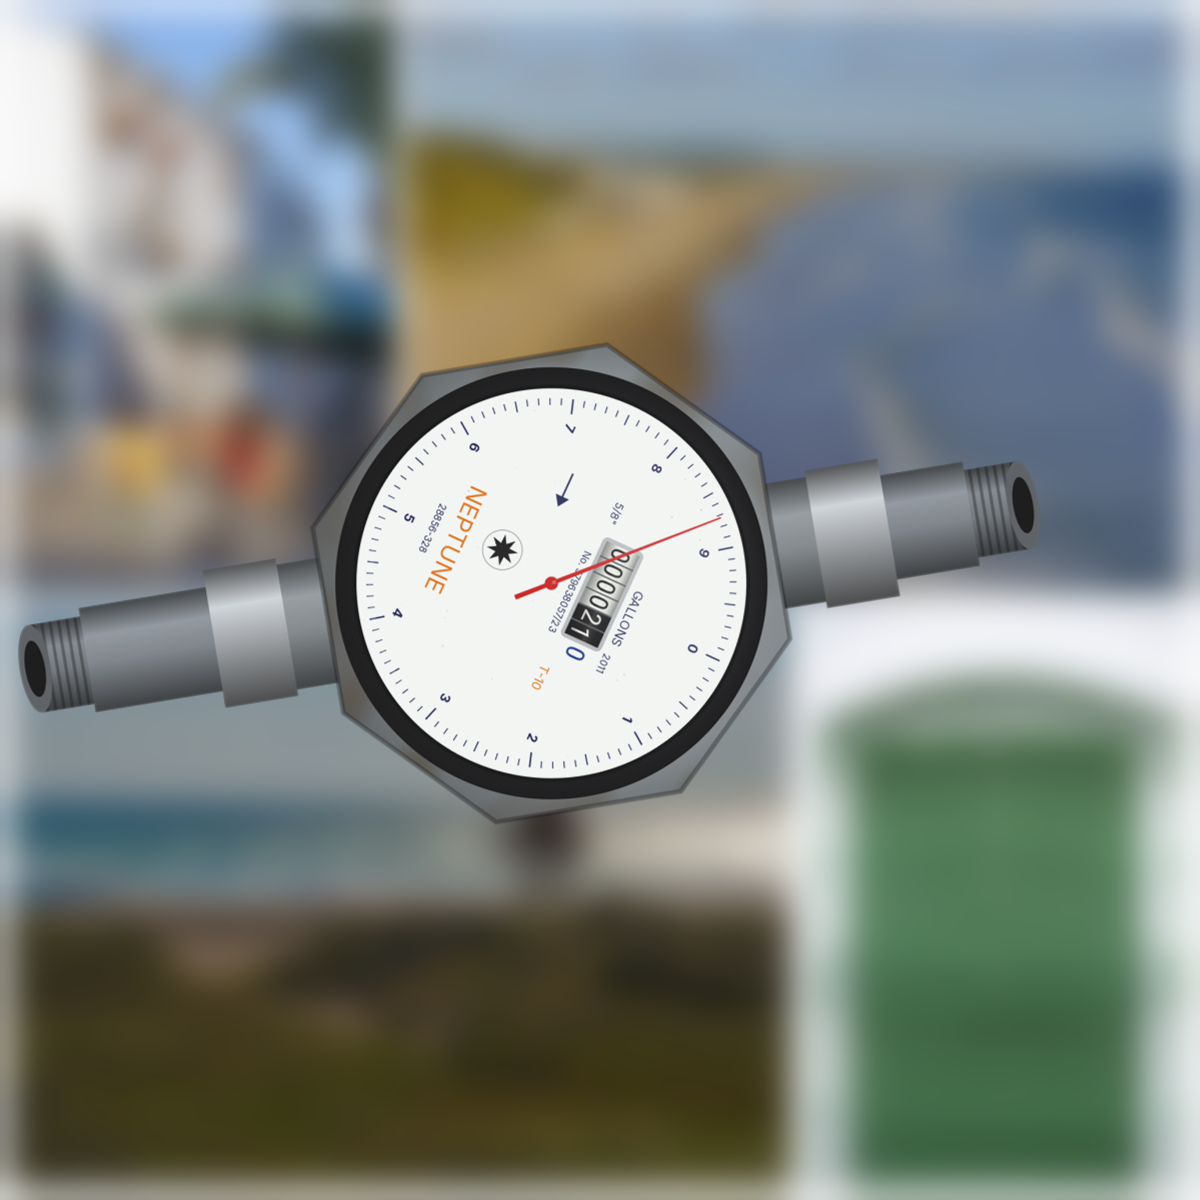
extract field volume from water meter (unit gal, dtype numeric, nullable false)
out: 208.7 gal
